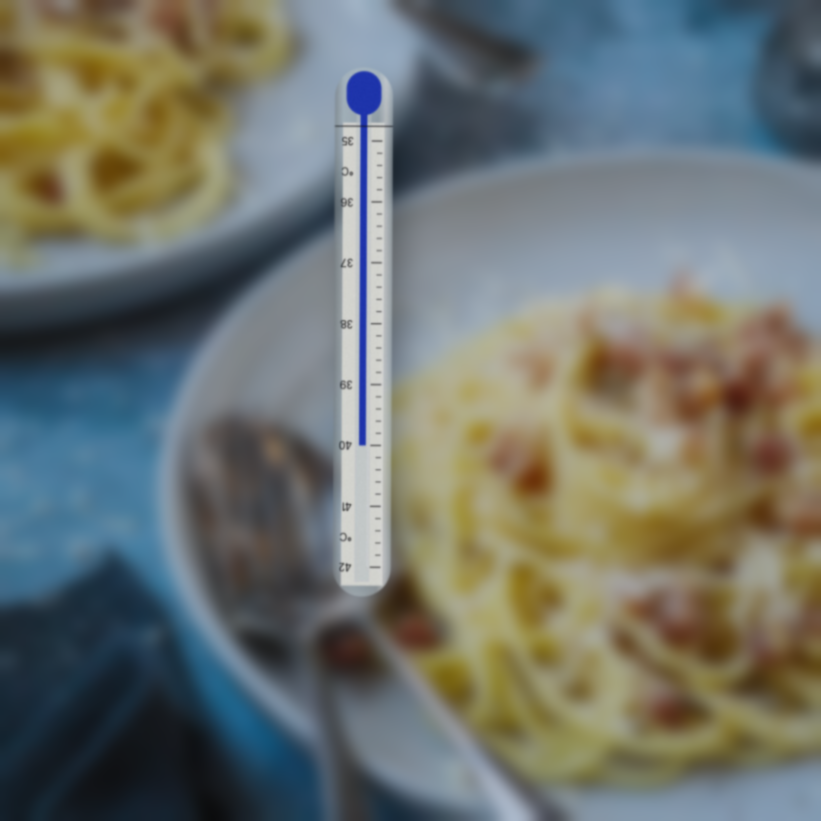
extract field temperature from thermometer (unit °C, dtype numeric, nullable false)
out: 40 °C
